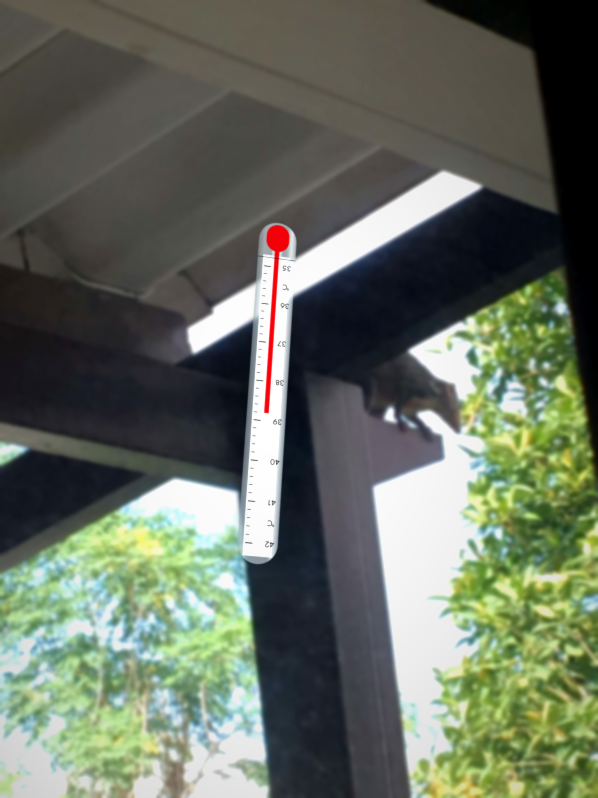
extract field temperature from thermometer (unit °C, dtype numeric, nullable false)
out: 38.8 °C
